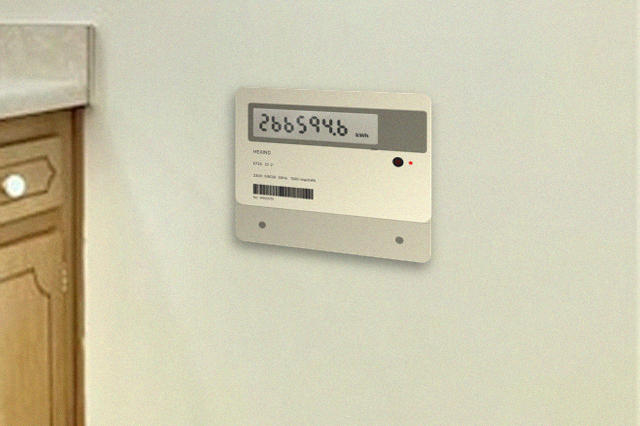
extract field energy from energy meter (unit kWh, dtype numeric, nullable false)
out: 266594.6 kWh
